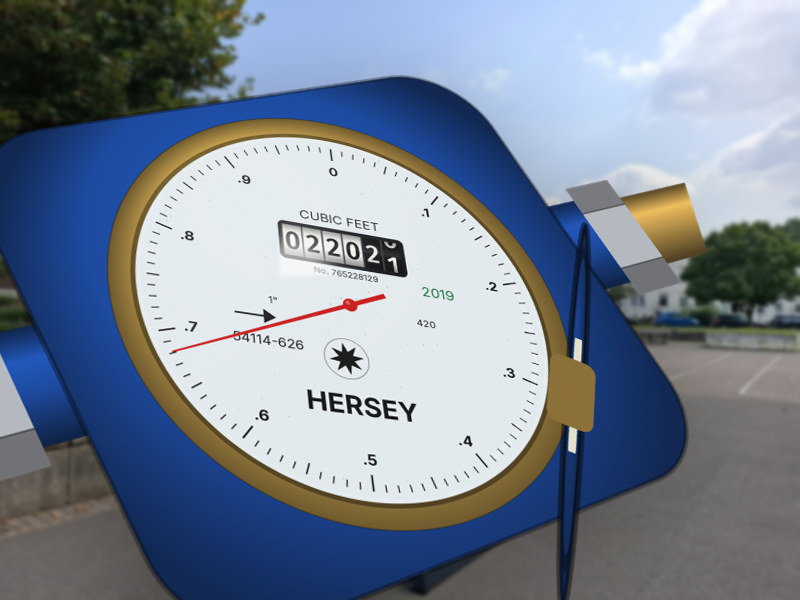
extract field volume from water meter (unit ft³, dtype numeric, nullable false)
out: 22020.68 ft³
